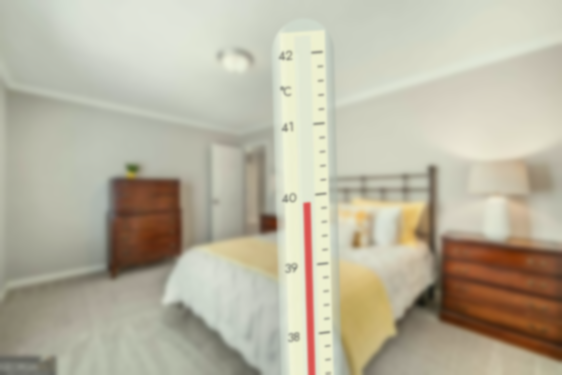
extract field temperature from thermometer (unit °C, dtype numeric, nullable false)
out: 39.9 °C
